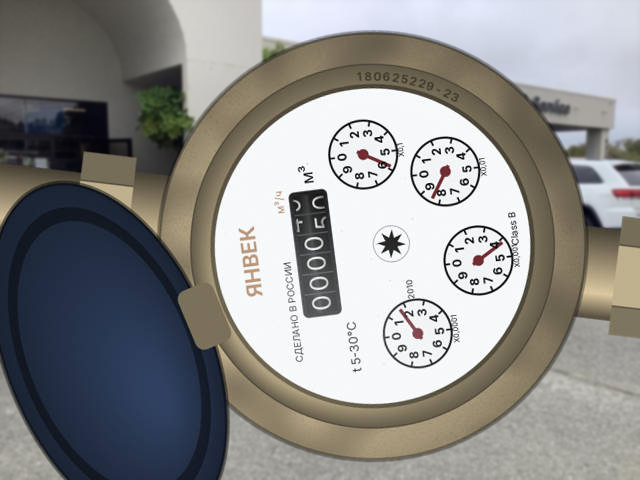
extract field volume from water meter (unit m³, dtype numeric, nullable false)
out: 49.5841 m³
